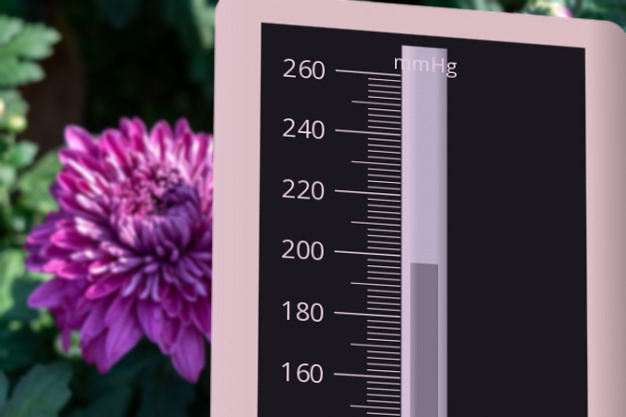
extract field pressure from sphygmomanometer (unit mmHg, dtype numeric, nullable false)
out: 198 mmHg
